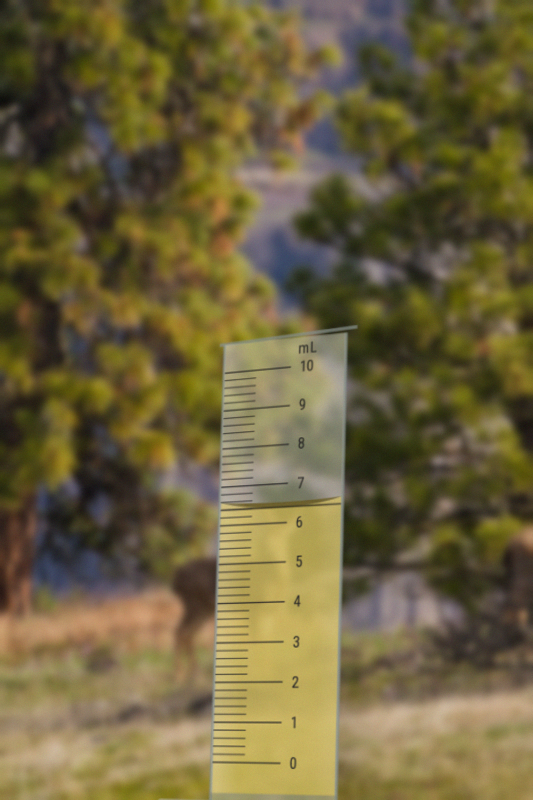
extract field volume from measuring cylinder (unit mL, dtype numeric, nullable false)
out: 6.4 mL
